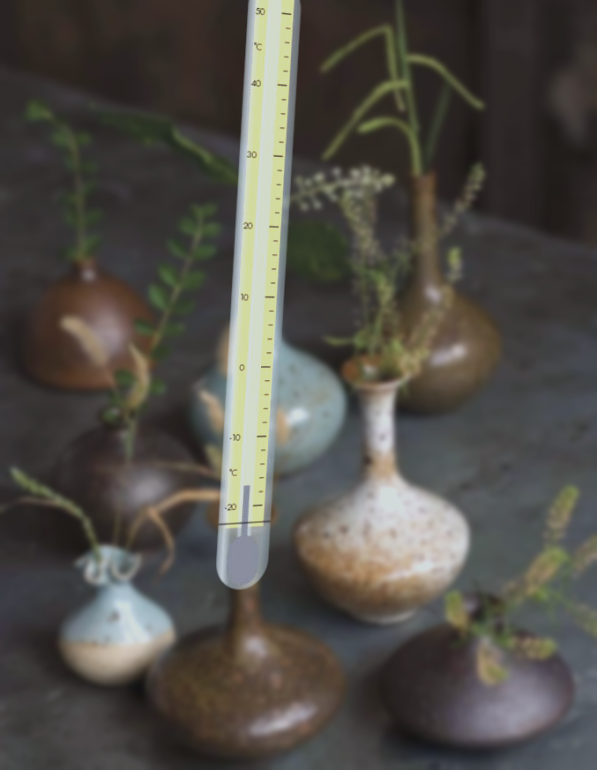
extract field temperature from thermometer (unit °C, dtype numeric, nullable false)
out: -17 °C
